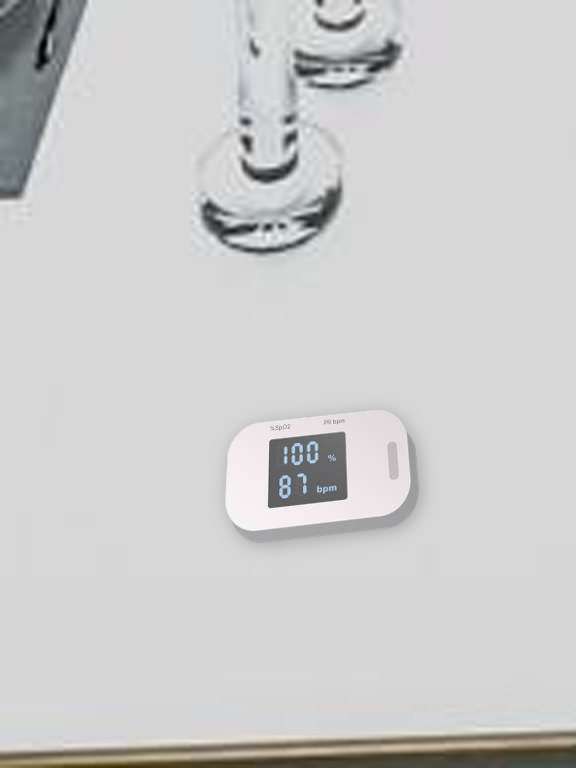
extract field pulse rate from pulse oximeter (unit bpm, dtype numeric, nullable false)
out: 87 bpm
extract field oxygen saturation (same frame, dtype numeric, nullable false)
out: 100 %
